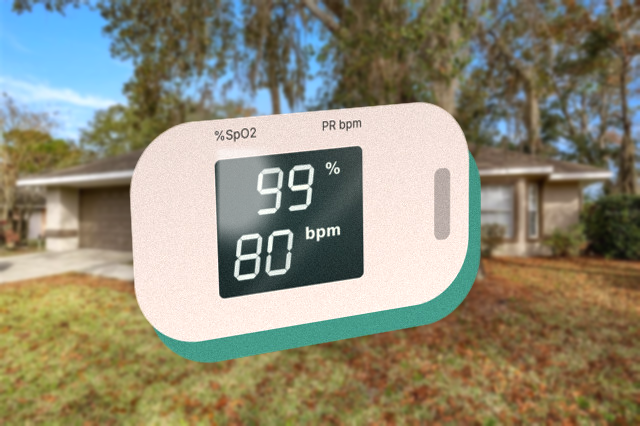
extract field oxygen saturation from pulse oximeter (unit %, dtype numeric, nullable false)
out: 99 %
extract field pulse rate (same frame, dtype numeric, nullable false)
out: 80 bpm
